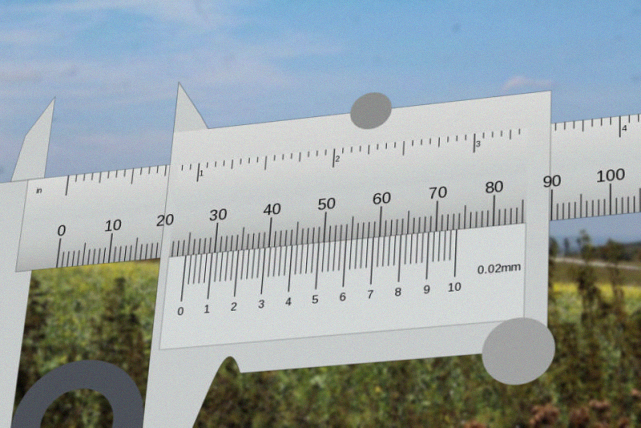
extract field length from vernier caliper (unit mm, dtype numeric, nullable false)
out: 24.6 mm
